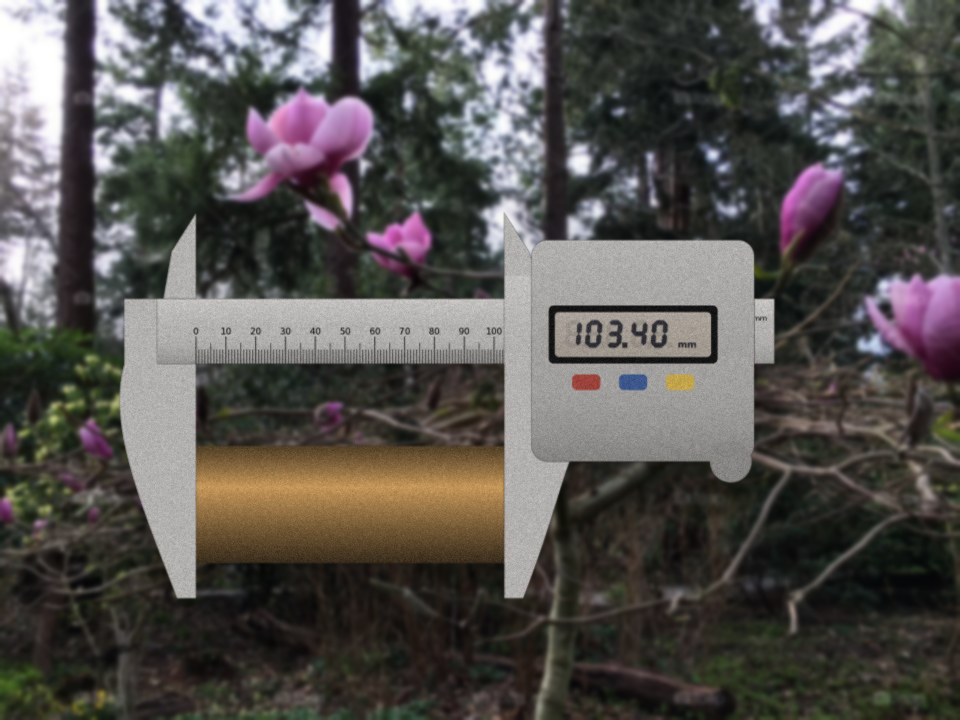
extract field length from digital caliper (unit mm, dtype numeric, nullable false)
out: 103.40 mm
